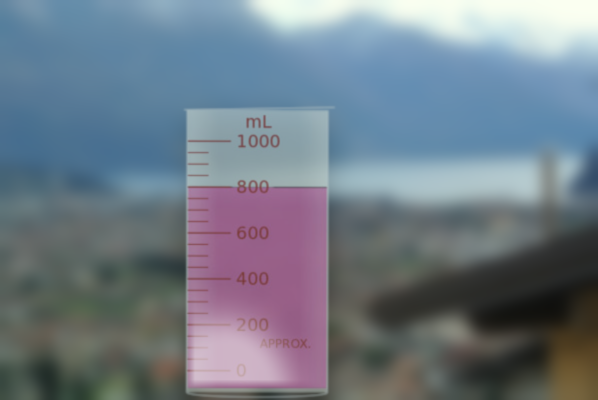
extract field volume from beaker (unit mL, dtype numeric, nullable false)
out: 800 mL
